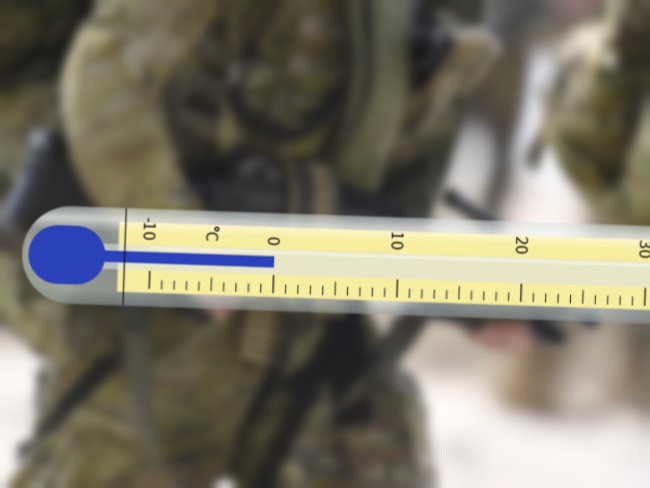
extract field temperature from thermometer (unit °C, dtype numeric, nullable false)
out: 0 °C
